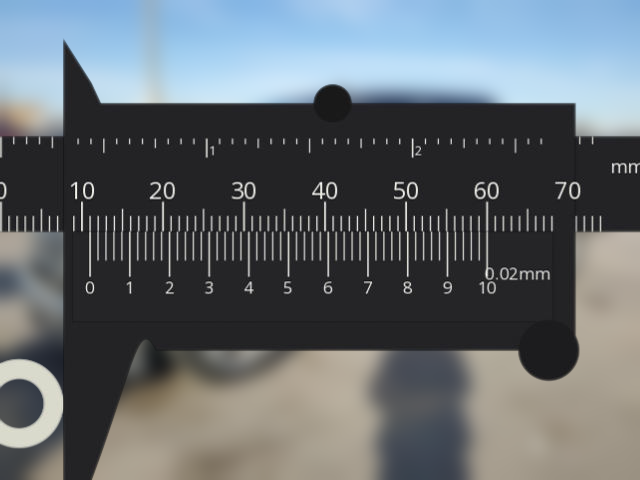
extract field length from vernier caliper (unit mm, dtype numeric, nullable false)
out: 11.0 mm
